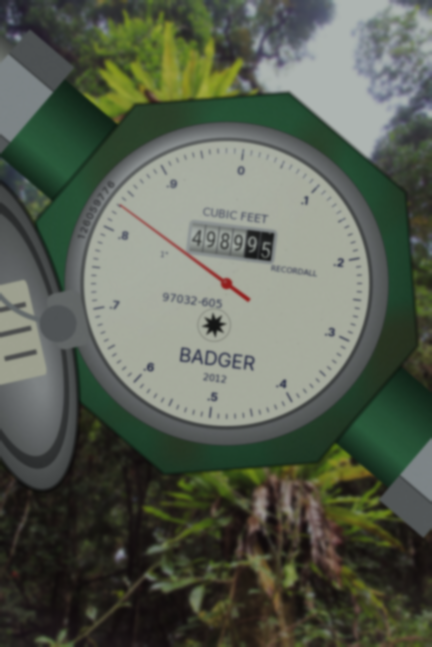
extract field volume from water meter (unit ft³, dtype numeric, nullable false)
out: 498994.83 ft³
